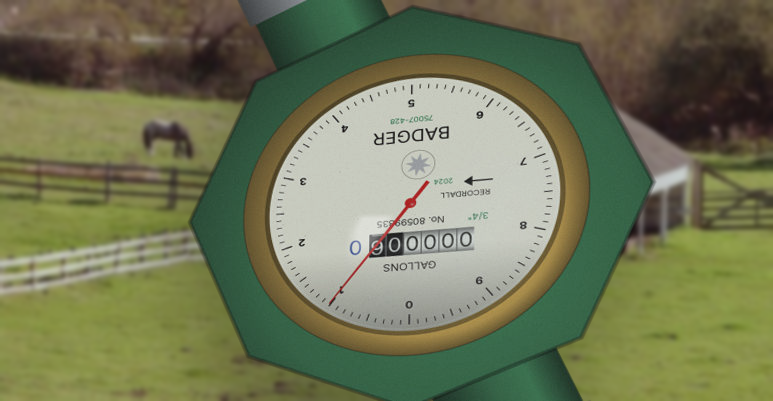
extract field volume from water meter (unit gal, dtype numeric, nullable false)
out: 61.0 gal
